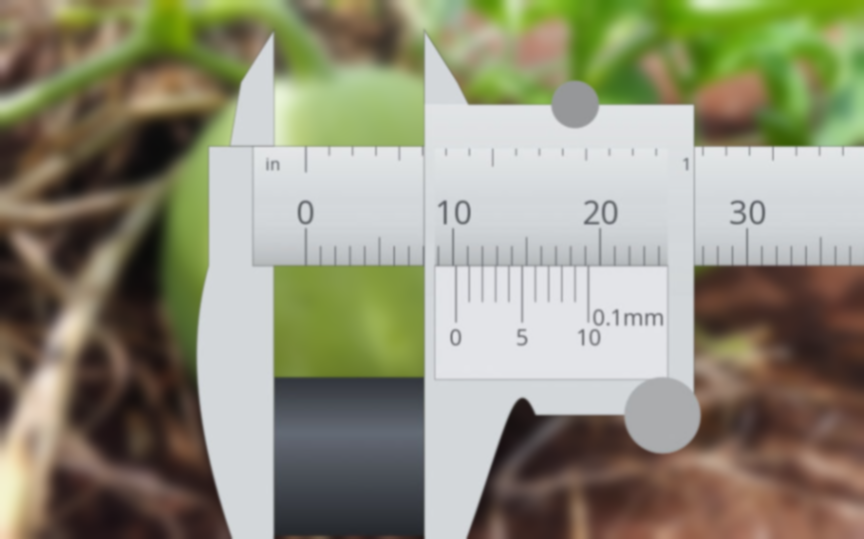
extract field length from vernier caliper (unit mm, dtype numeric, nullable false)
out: 10.2 mm
